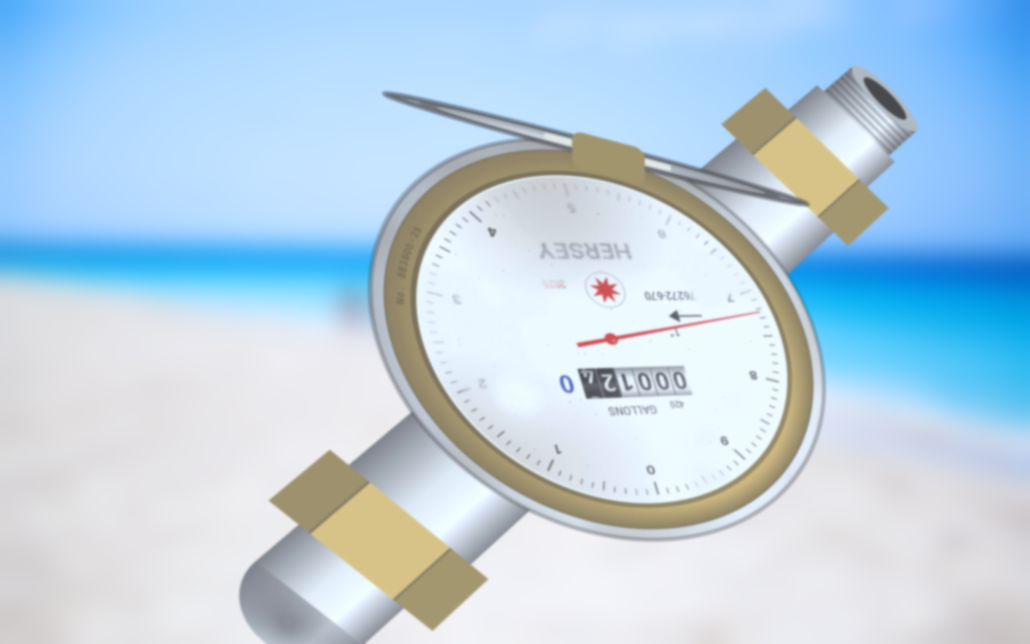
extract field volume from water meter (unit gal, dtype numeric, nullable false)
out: 1237.2 gal
